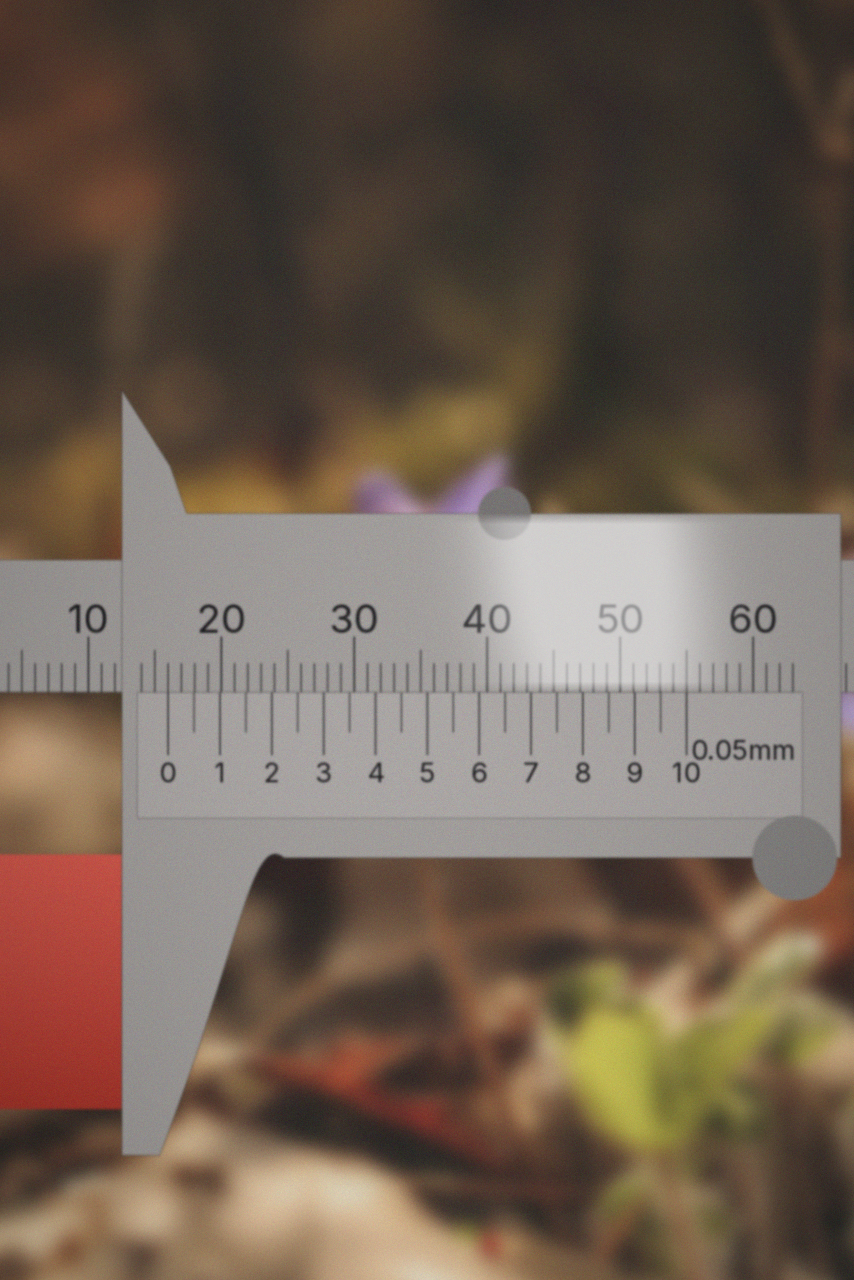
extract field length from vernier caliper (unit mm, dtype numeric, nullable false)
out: 16.0 mm
